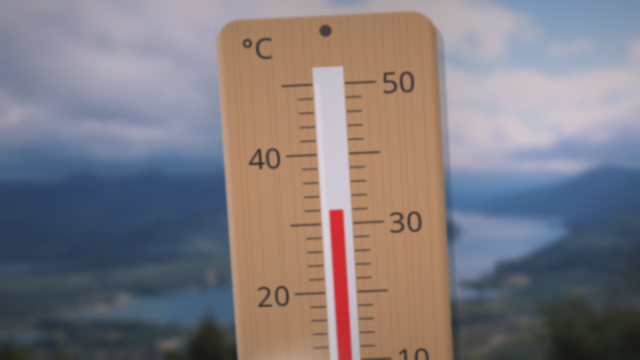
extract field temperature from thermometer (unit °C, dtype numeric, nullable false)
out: 32 °C
